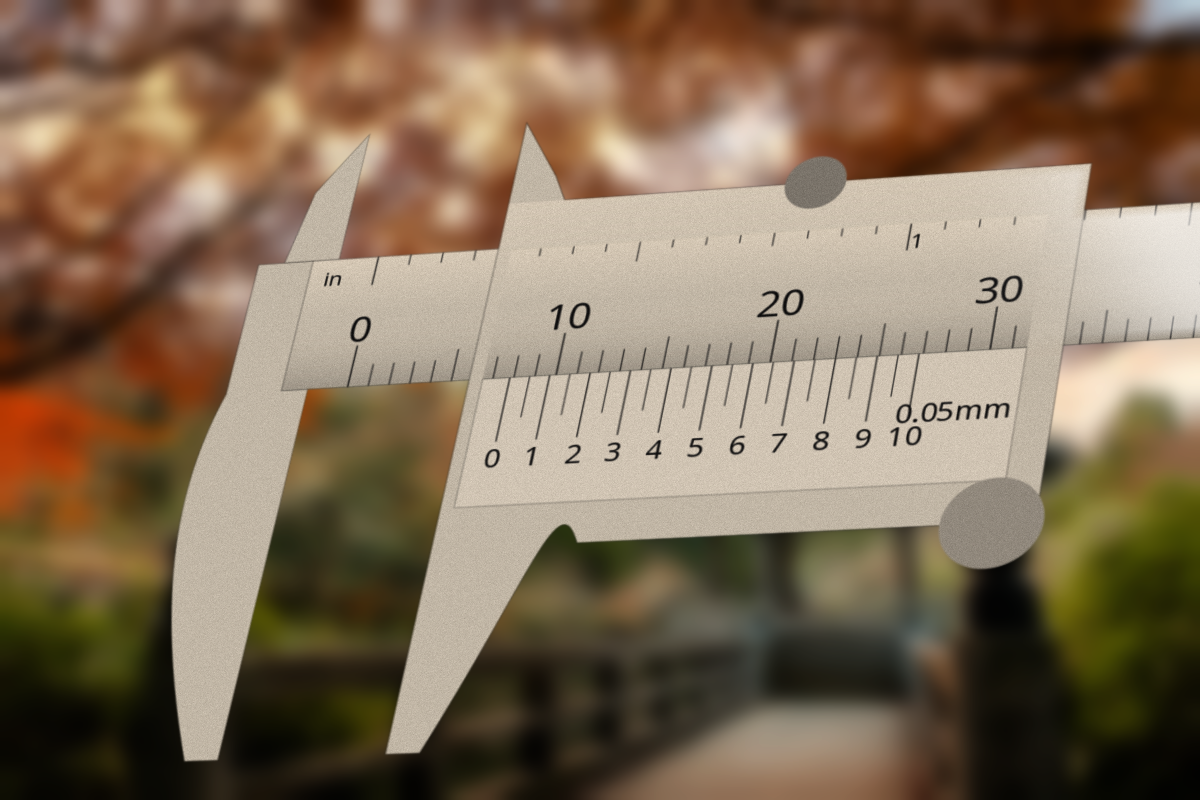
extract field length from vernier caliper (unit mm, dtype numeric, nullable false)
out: 7.8 mm
